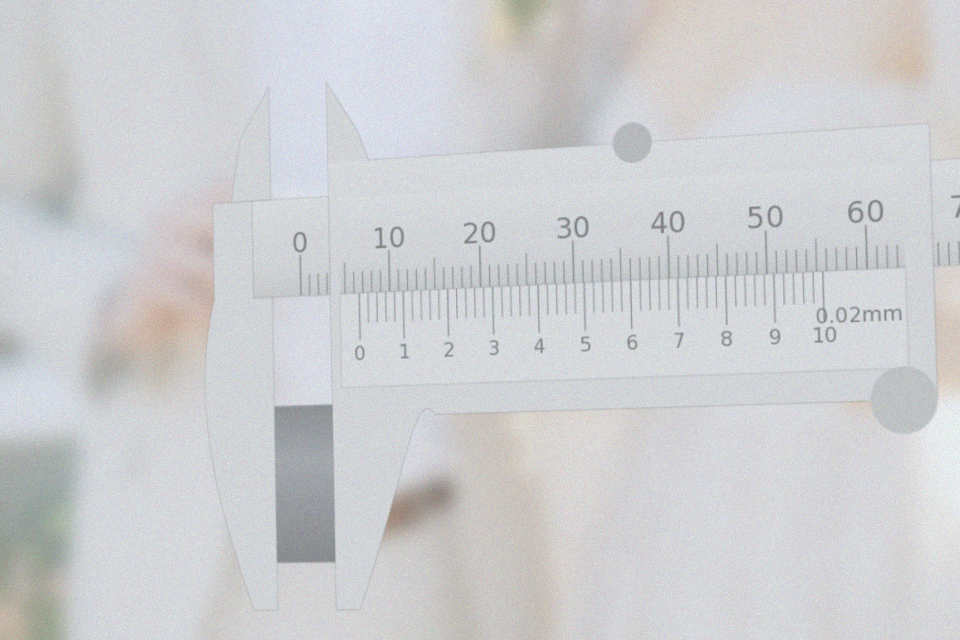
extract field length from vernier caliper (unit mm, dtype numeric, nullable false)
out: 6.6 mm
